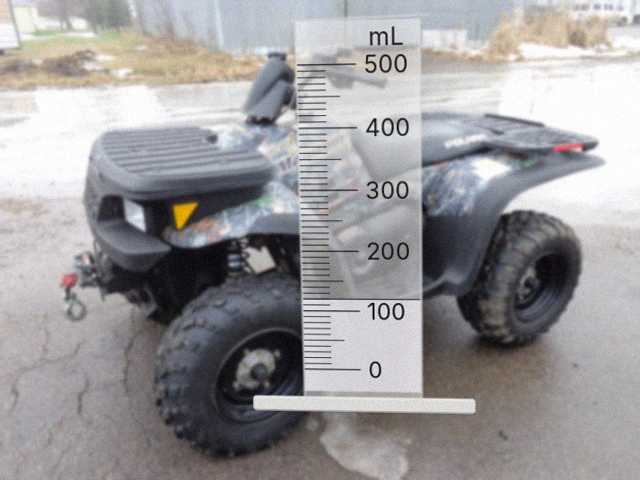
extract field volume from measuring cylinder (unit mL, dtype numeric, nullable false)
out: 120 mL
